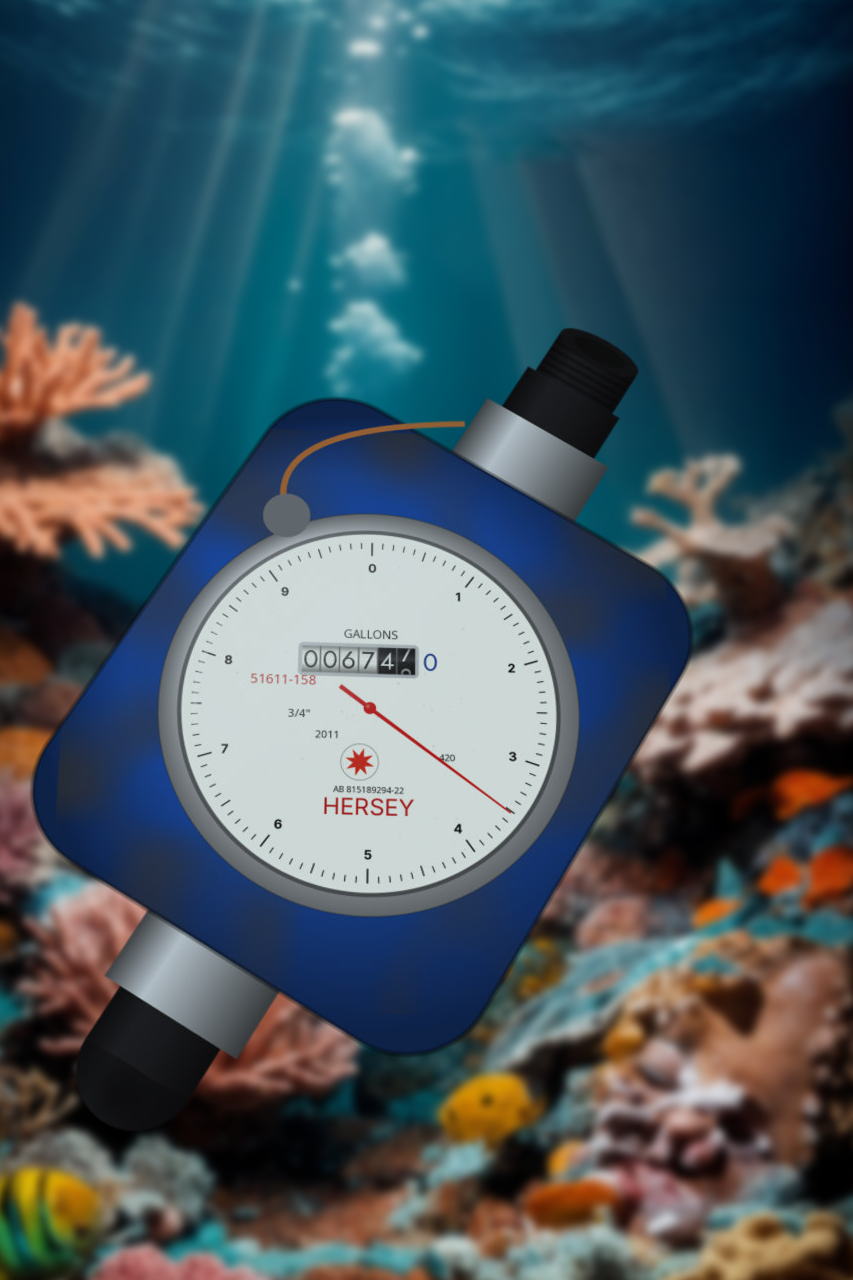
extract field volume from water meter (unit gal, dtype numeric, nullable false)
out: 67473.5 gal
